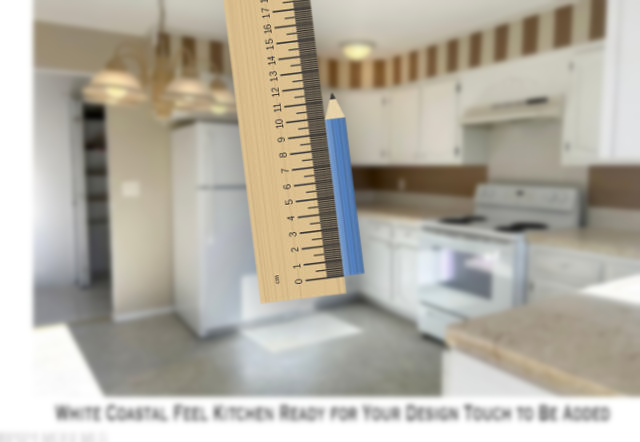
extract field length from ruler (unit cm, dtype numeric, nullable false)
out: 11.5 cm
